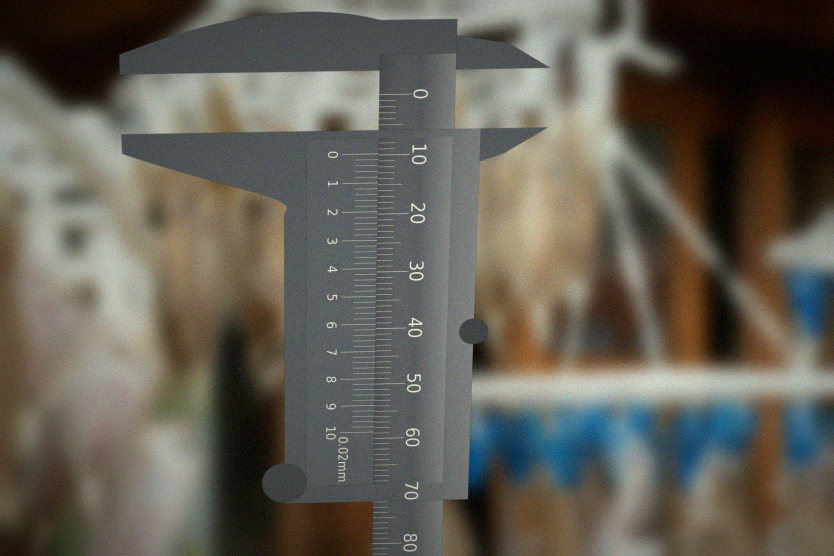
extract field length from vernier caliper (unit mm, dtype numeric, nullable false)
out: 9.8 mm
